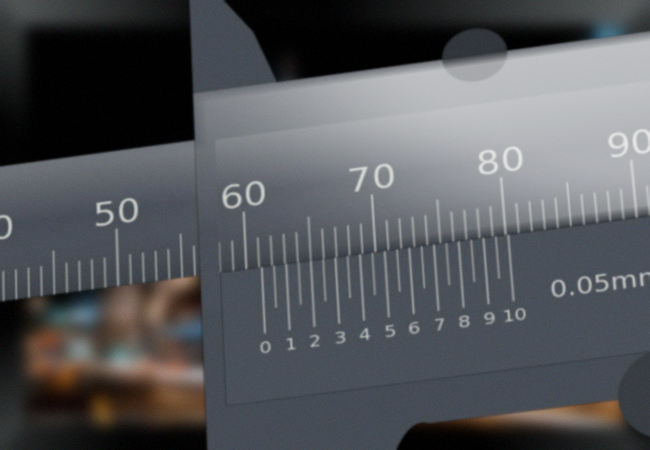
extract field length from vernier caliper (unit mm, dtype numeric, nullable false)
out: 61.2 mm
